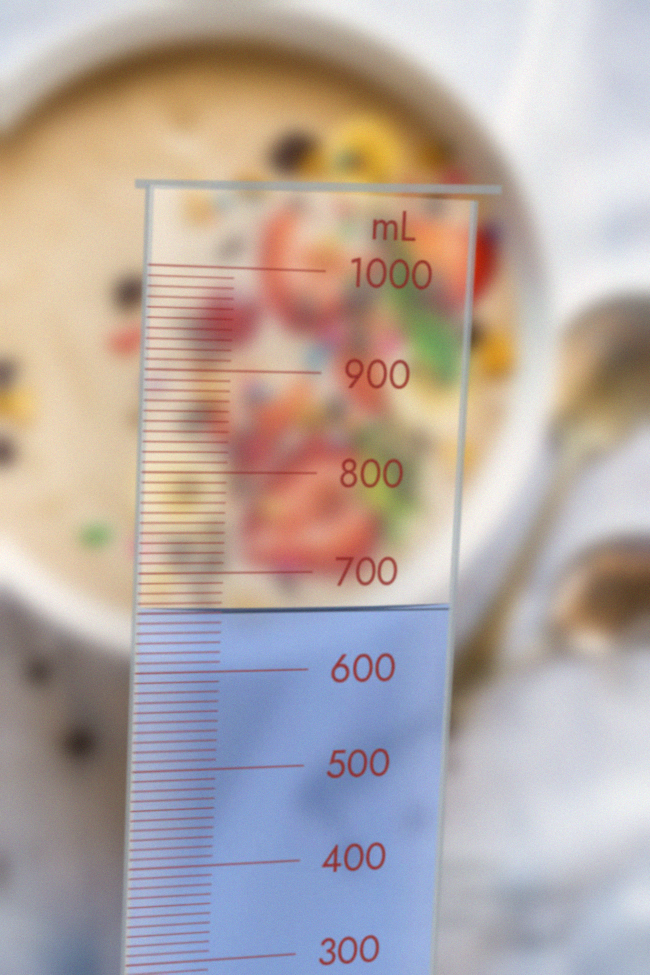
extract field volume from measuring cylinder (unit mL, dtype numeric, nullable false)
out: 660 mL
